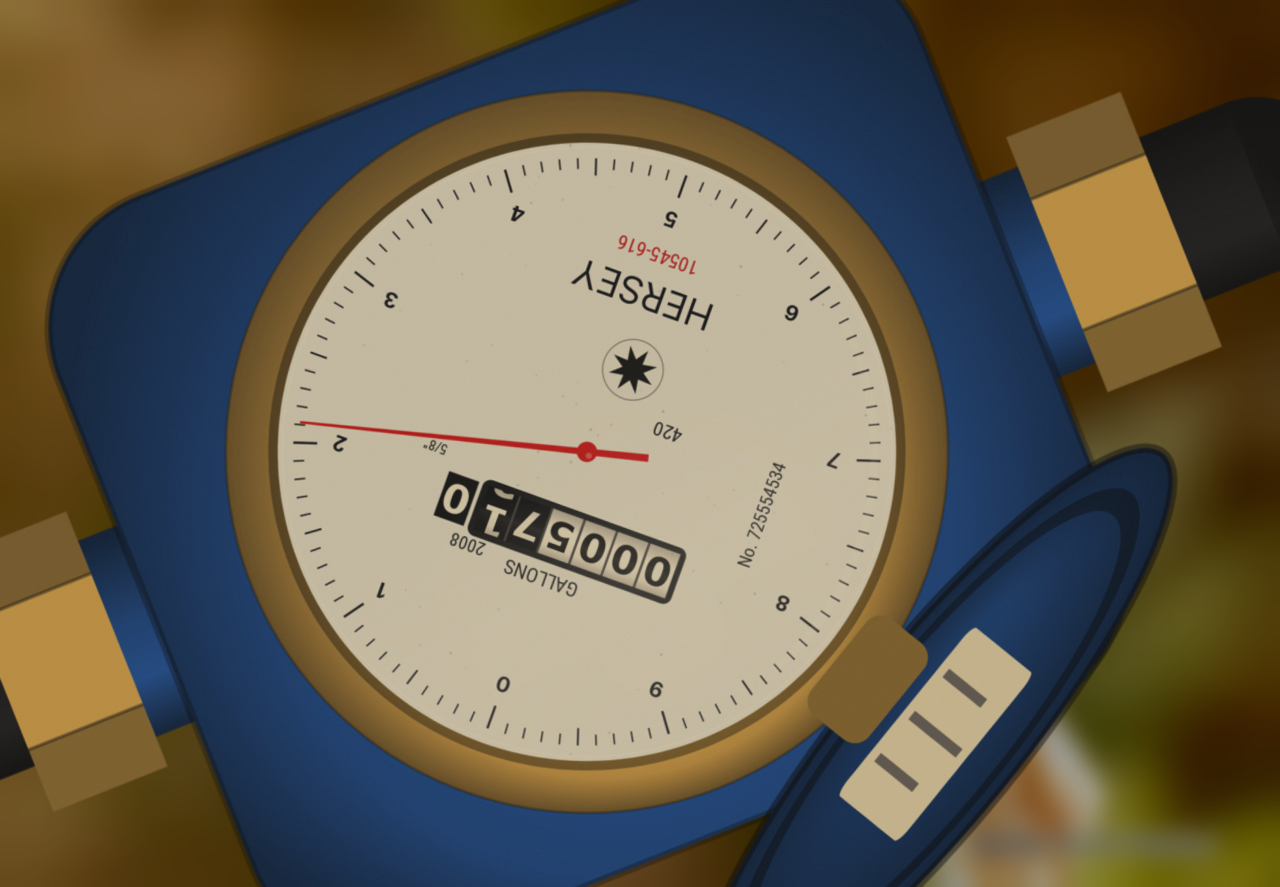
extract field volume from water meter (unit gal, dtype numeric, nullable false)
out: 5712.1 gal
